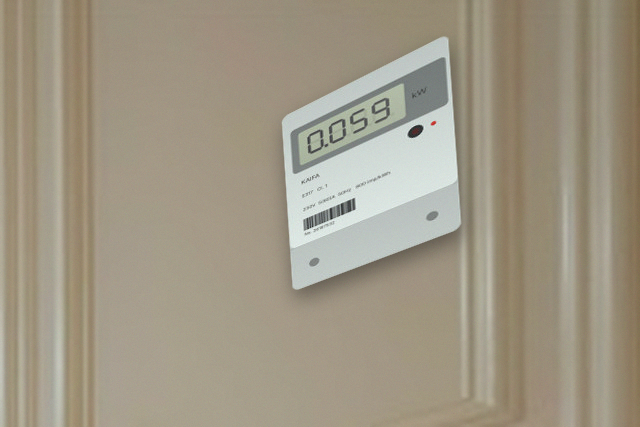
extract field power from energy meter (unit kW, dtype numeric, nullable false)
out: 0.059 kW
